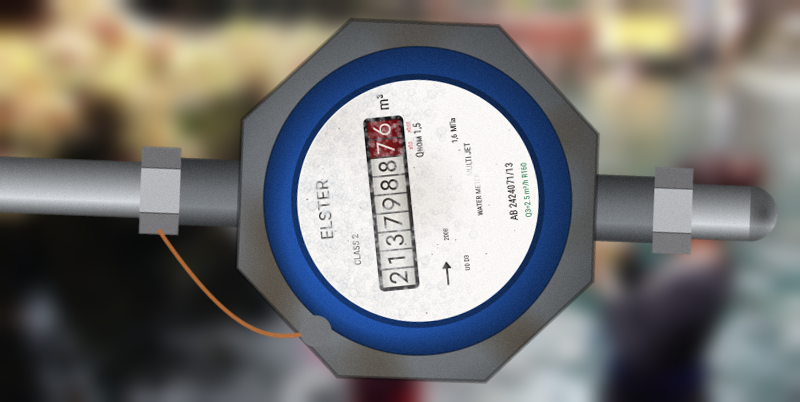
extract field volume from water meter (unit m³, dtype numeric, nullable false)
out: 2137988.76 m³
